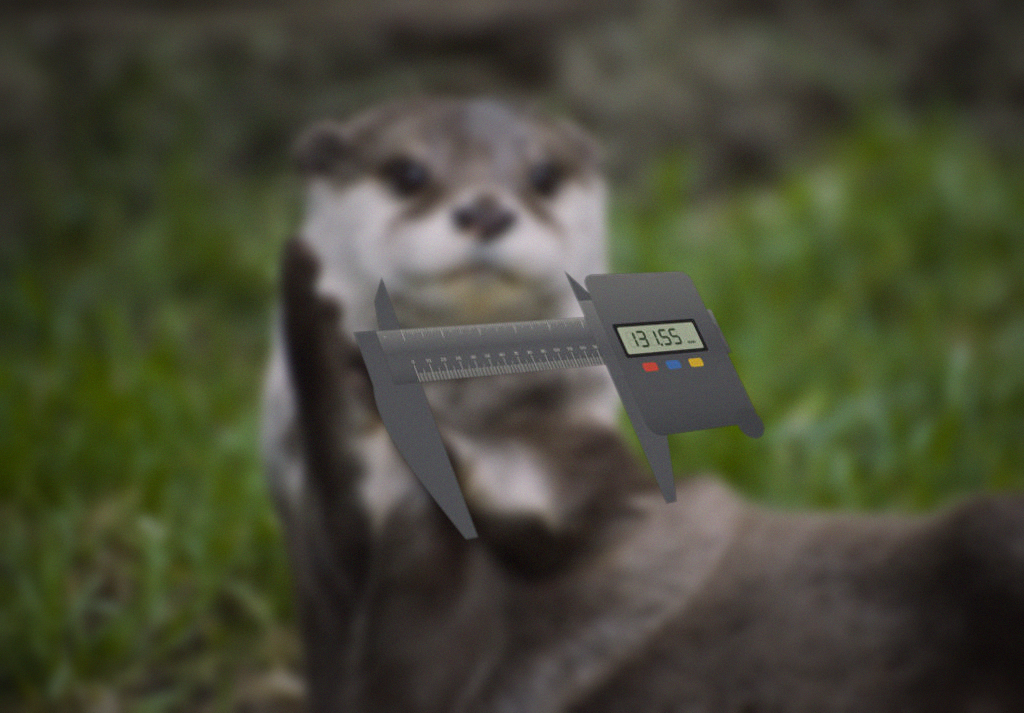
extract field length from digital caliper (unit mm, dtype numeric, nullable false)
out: 131.55 mm
